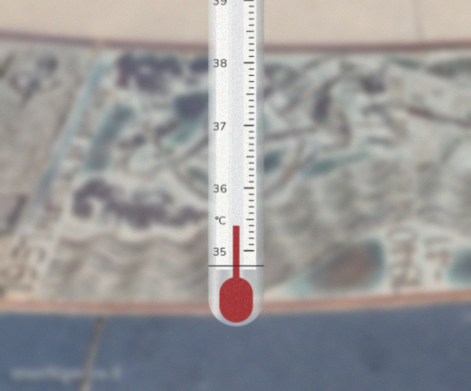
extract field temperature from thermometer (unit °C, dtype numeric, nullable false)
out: 35.4 °C
